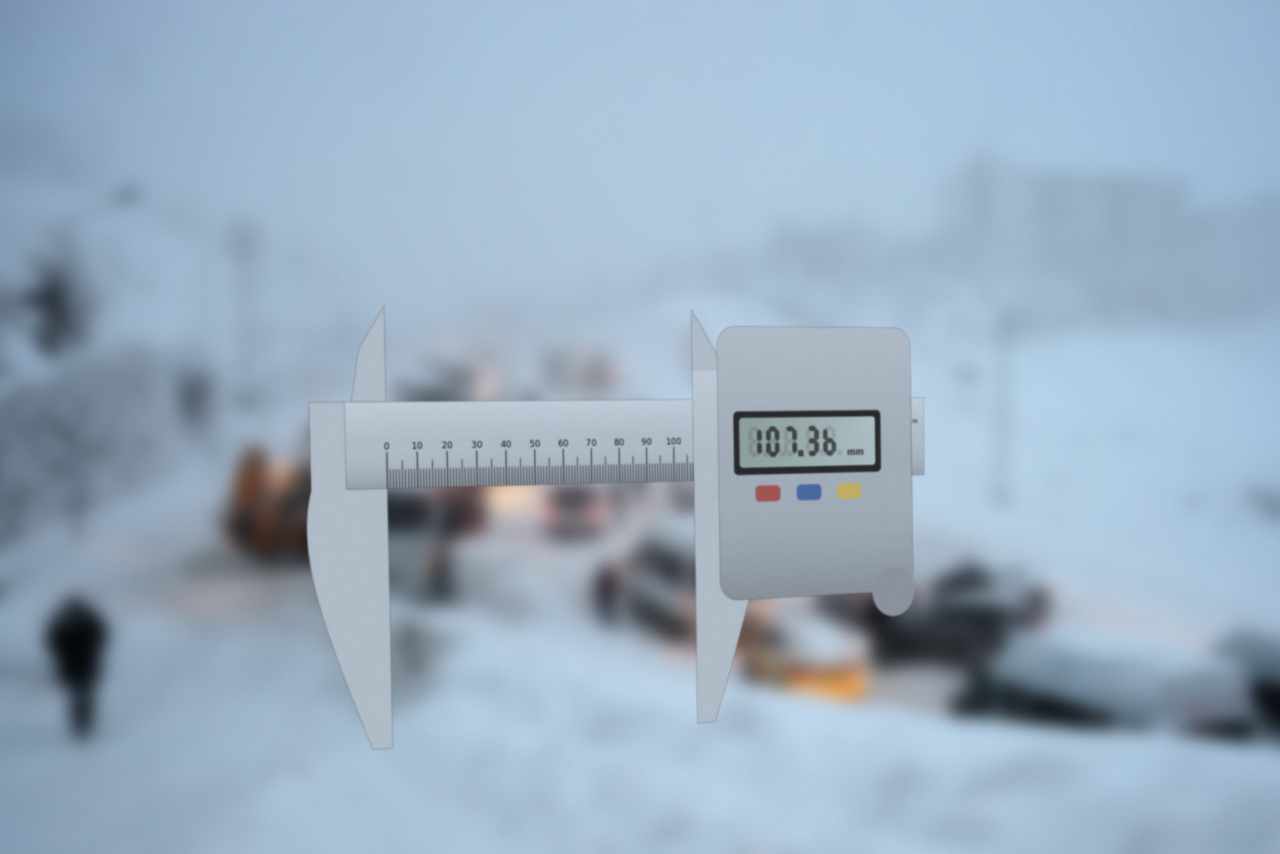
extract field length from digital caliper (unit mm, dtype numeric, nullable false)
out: 107.36 mm
